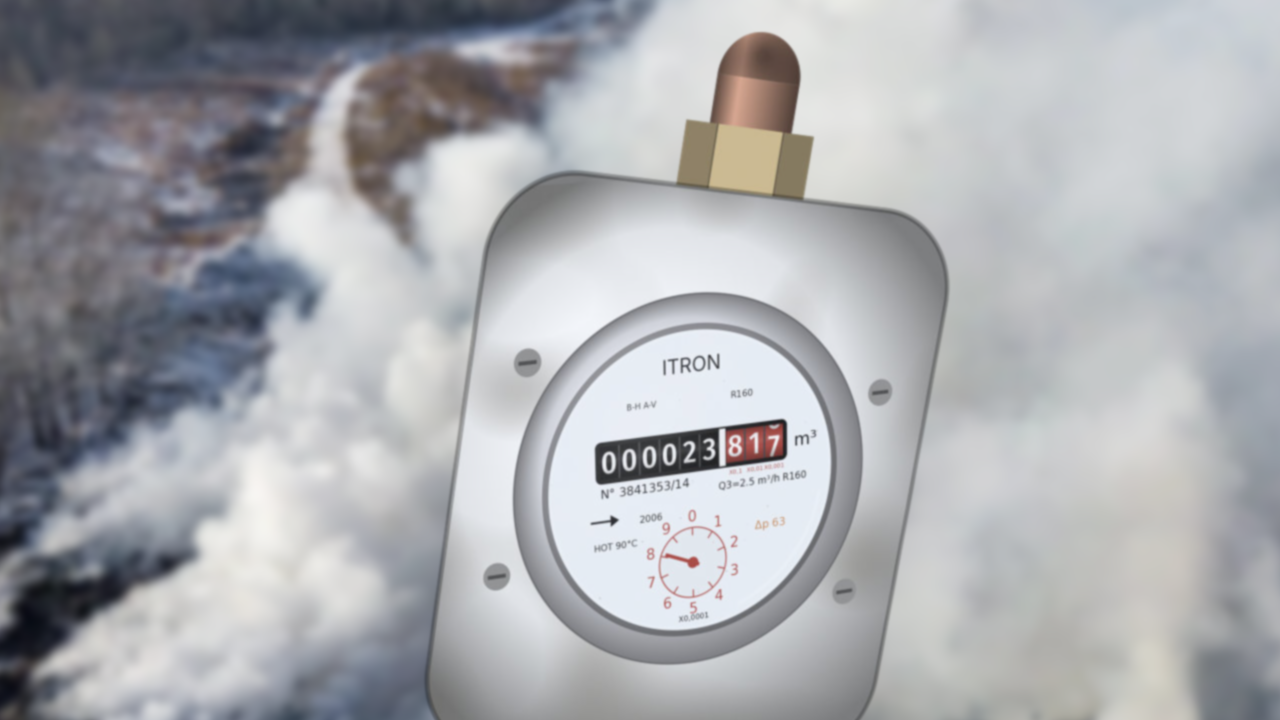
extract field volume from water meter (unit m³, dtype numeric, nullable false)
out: 23.8168 m³
